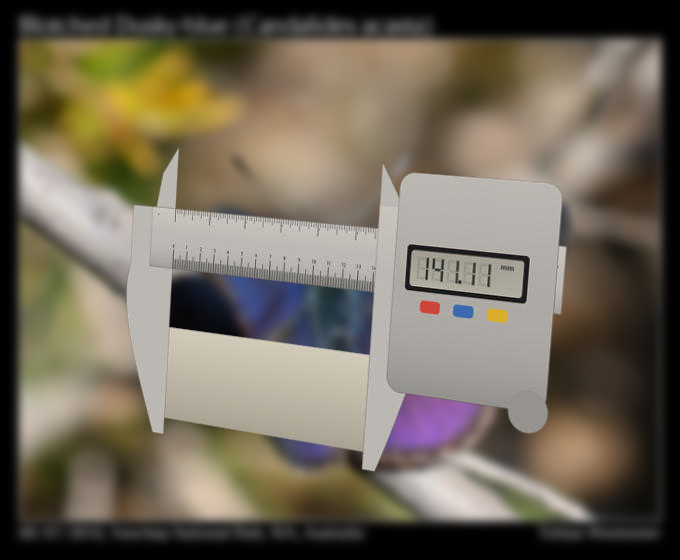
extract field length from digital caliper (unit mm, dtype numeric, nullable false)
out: 141.11 mm
